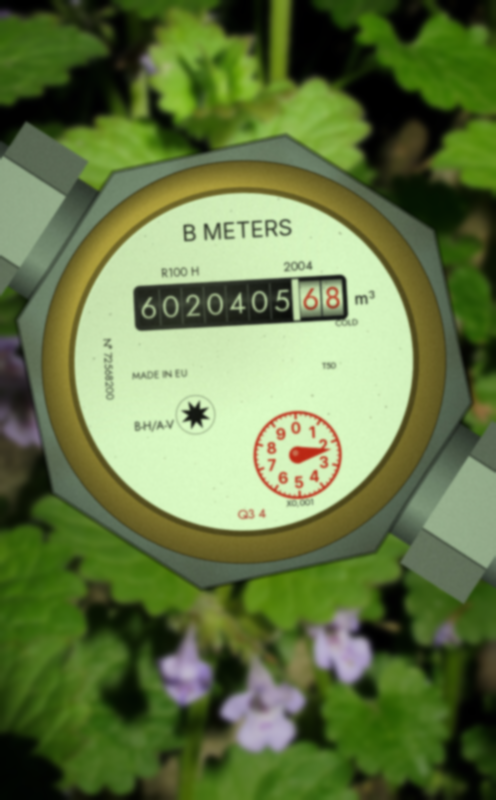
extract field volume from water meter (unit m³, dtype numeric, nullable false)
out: 6020405.682 m³
